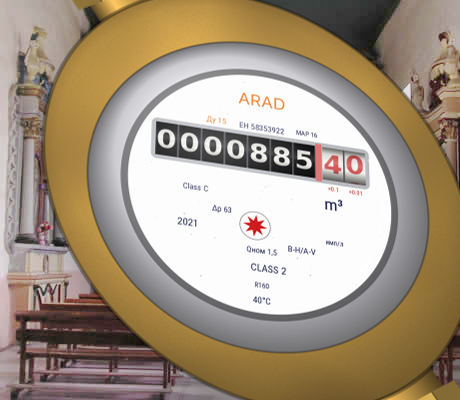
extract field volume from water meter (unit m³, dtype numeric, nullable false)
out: 885.40 m³
